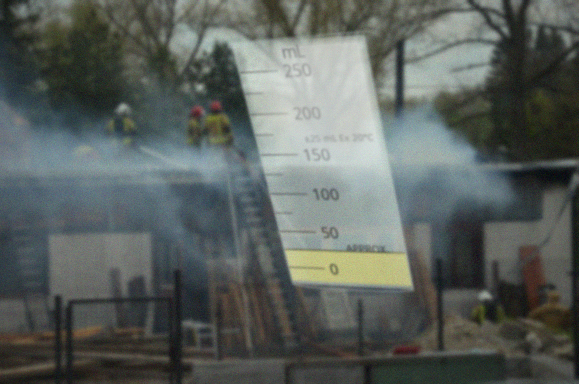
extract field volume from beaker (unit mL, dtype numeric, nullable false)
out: 25 mL
